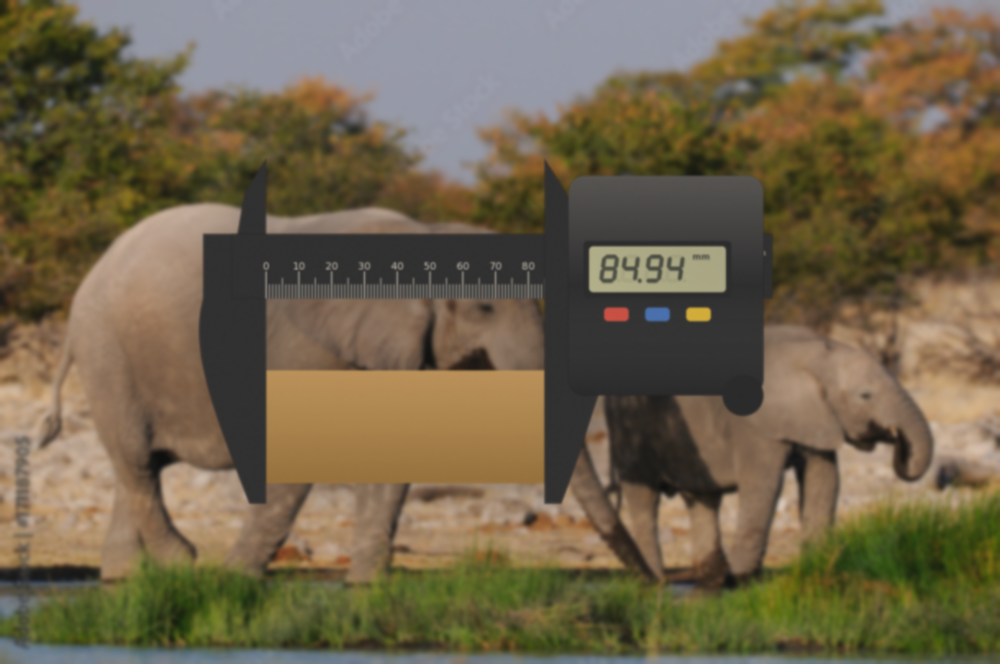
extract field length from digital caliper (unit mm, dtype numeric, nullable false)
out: 84.94 mm
